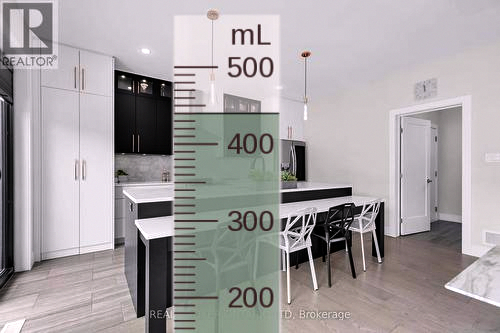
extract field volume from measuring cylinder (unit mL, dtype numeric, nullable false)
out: 440 mL
